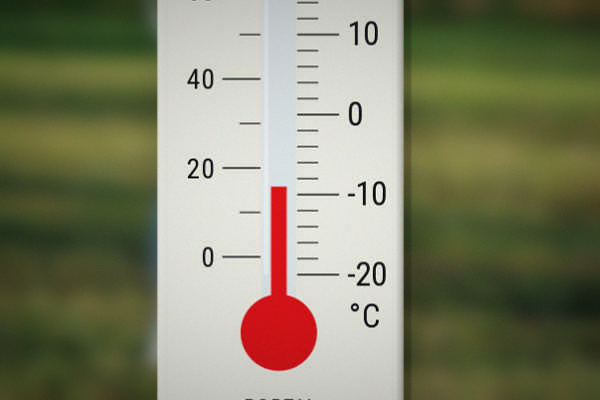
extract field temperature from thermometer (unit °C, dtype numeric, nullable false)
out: -9 °C
